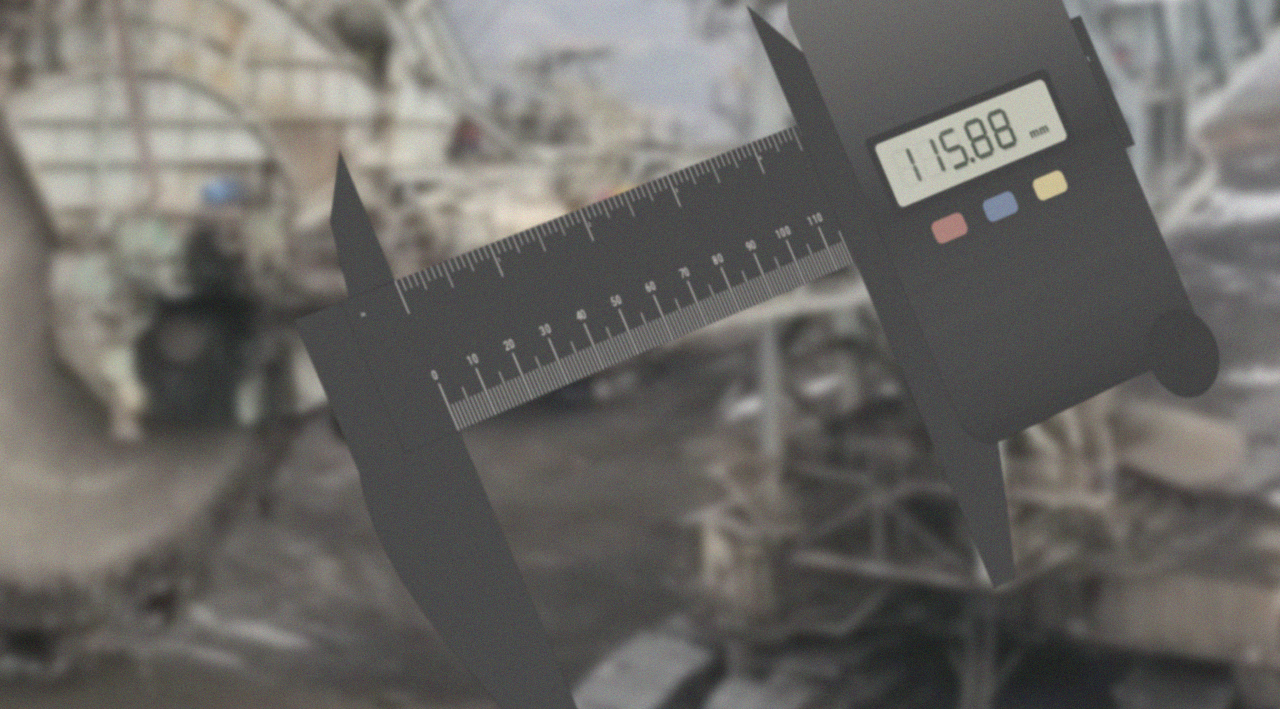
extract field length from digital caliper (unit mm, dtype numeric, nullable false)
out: 115.88 mm
